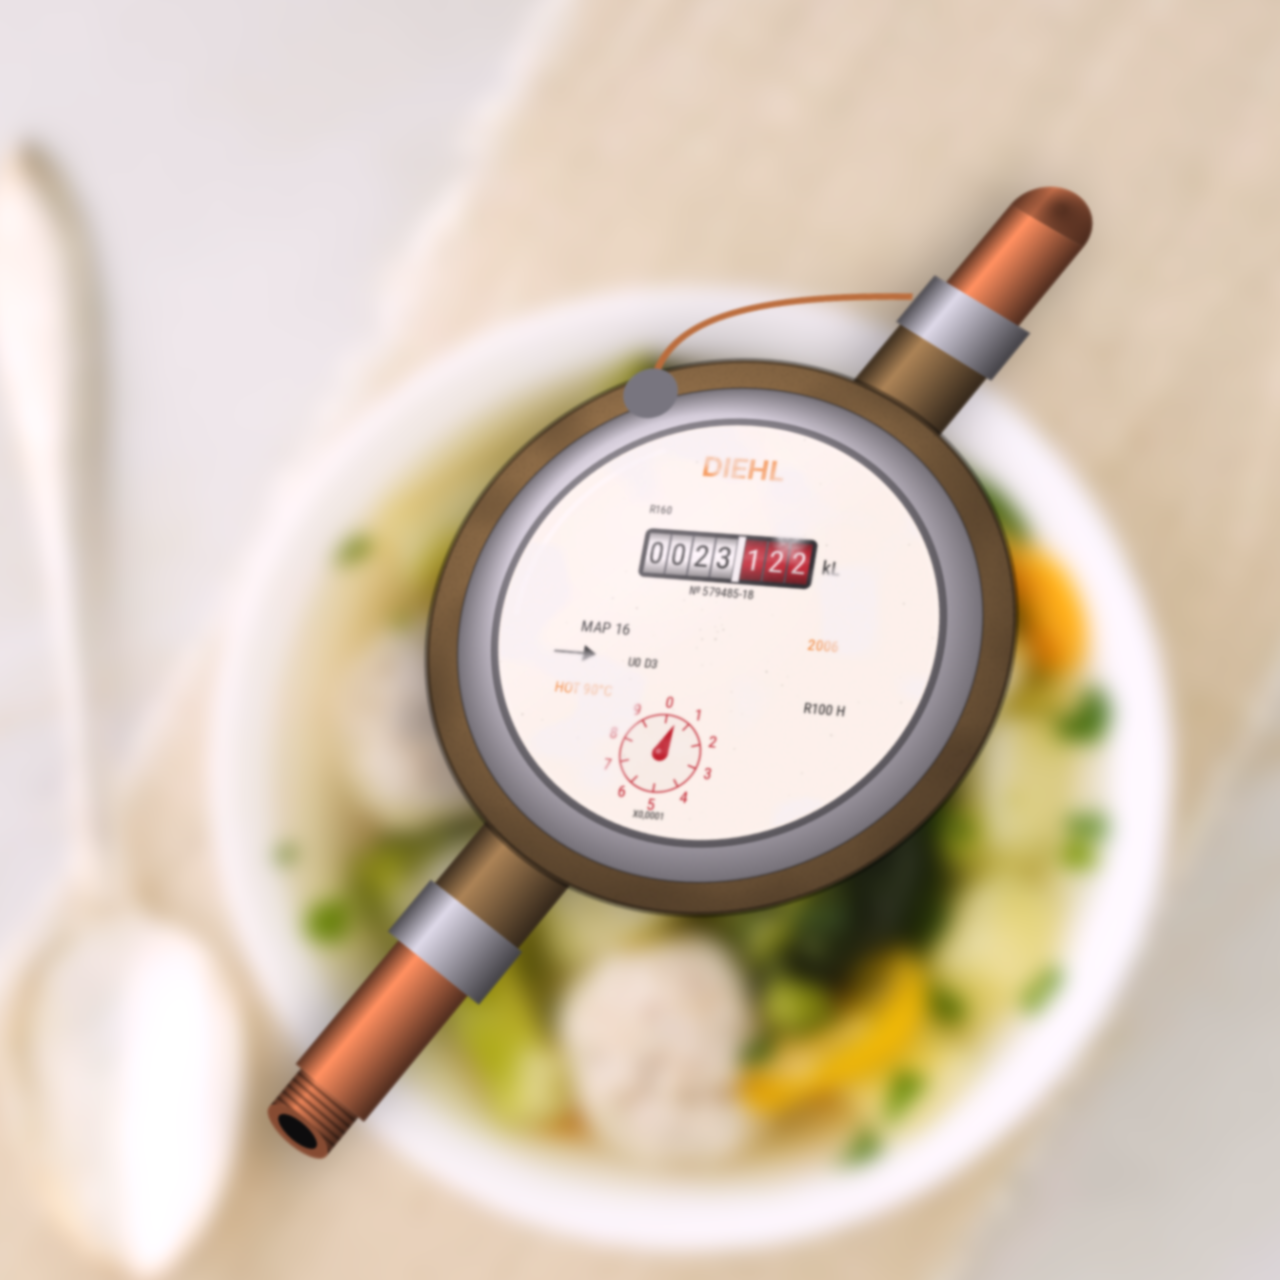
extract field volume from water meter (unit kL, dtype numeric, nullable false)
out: 23.1220 kL
